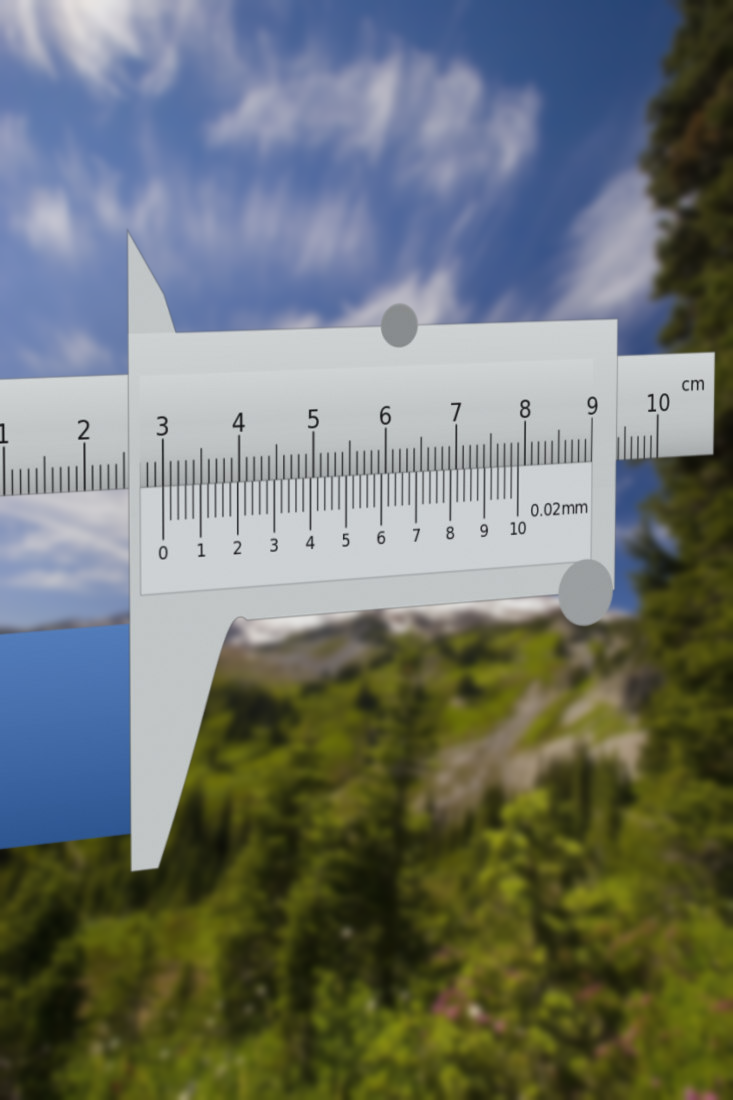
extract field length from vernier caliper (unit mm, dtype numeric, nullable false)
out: 30.0 mm
